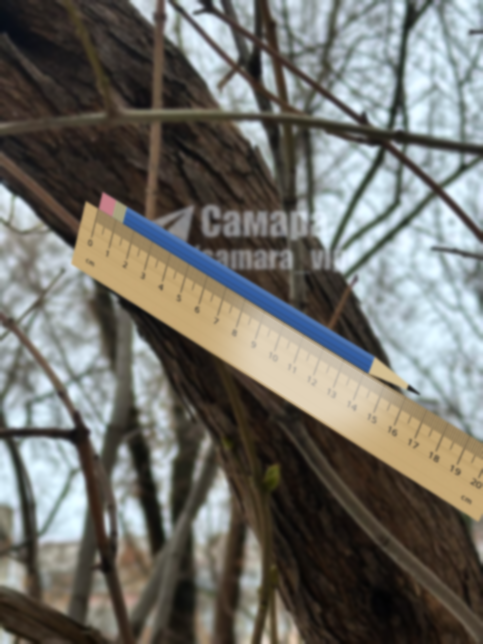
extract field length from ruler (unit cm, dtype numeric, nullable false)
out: 16.5 cm
